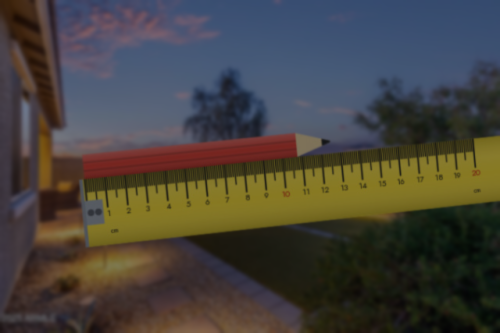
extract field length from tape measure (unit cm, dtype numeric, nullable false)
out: 12.5 cm
